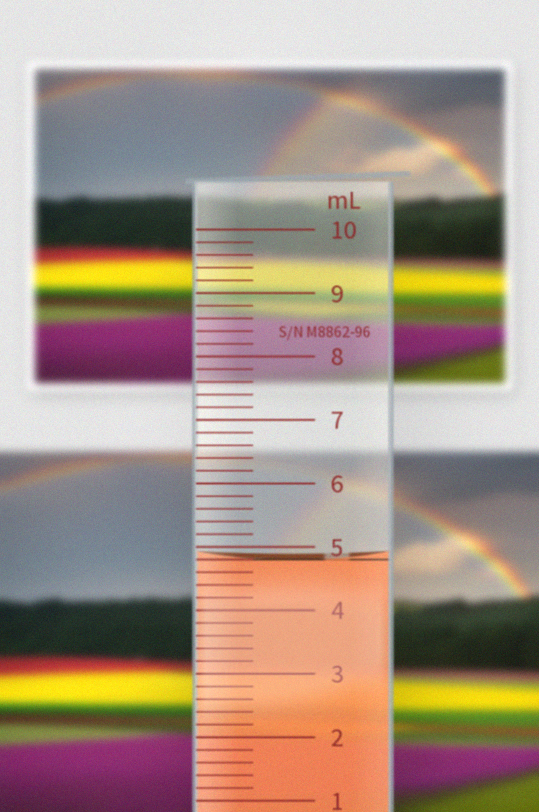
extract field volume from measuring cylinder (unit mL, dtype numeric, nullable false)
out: 4.8 mL
